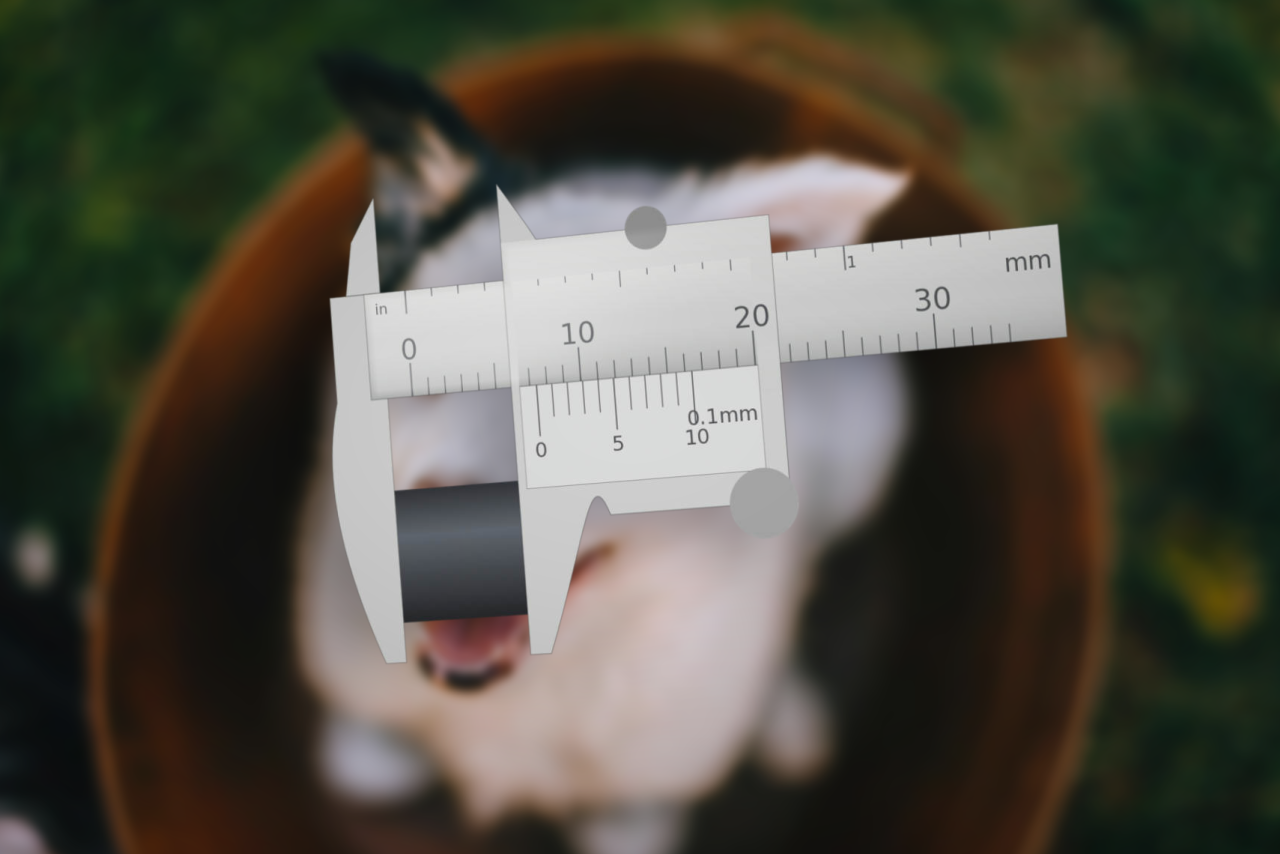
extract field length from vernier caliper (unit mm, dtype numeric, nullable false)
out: 7.4 mm
